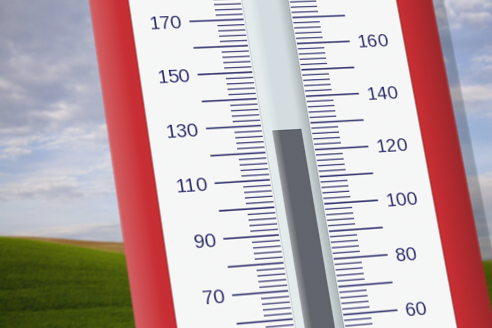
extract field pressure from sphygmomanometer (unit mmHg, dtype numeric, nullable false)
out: 128 mmHg
